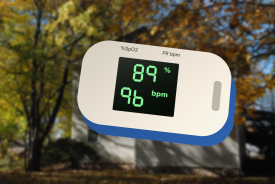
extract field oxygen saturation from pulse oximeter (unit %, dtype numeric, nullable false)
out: 89 %
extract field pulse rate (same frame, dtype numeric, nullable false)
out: 96 bpm
